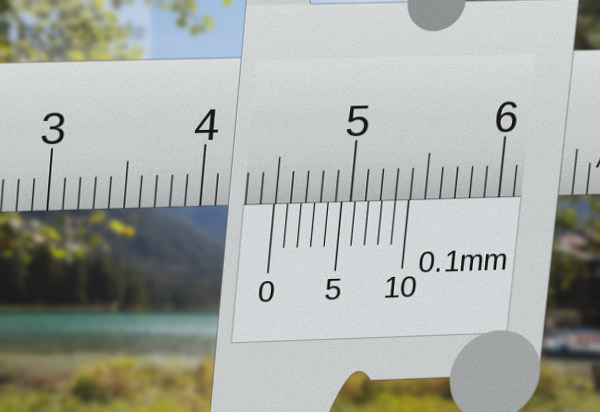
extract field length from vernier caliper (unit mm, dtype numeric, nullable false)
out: 44.9 mm
